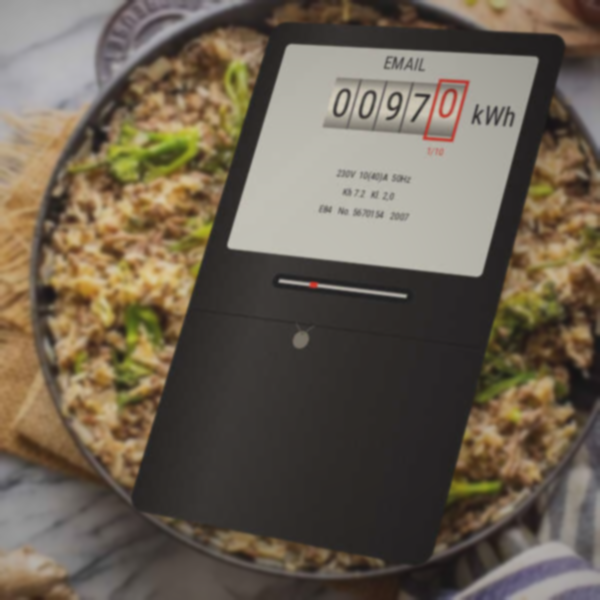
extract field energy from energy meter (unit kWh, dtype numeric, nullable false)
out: 97.0 kWh
